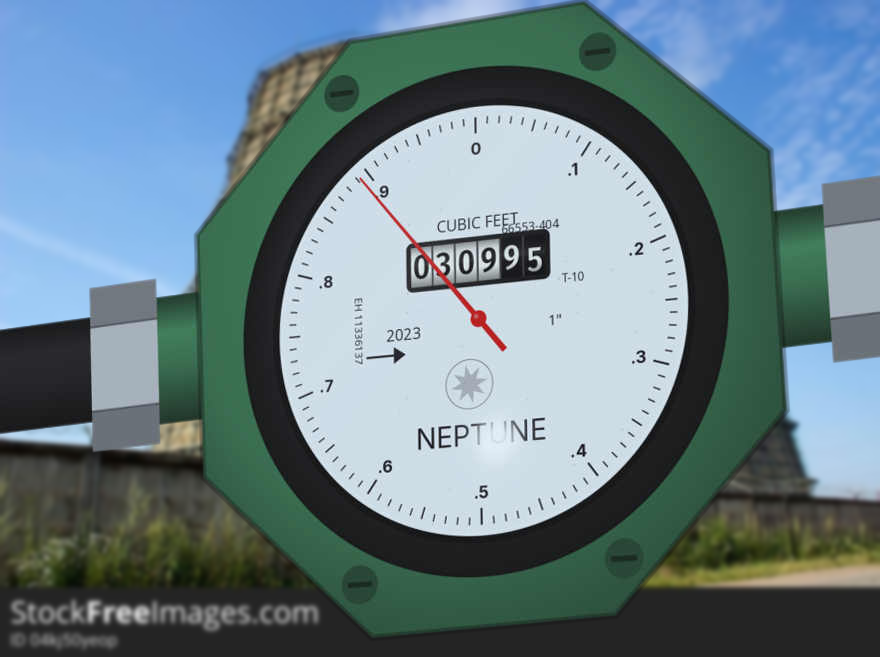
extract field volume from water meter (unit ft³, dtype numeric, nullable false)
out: 30994.89 ft³
